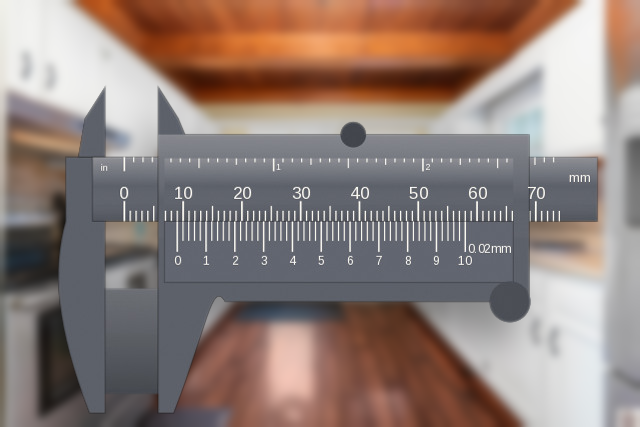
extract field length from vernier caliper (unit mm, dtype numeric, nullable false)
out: 9.0 mm
